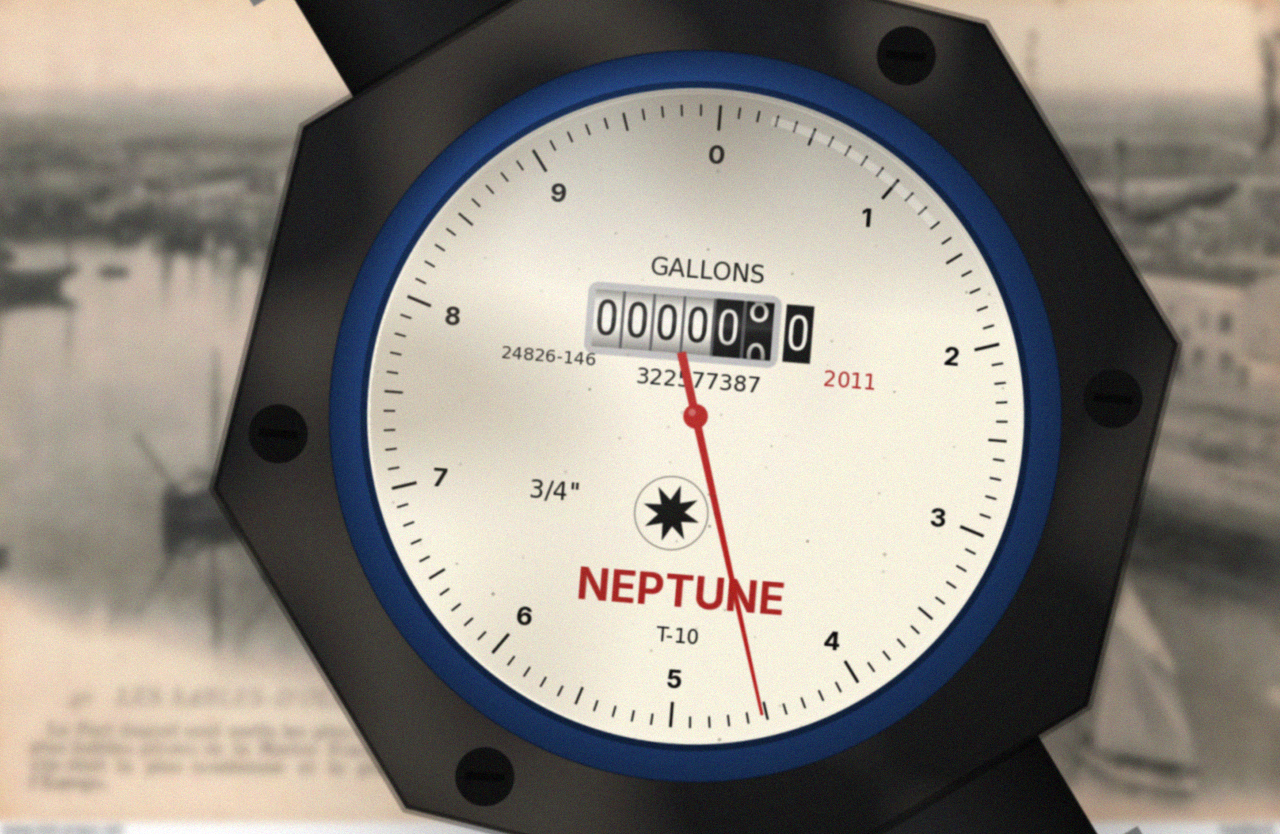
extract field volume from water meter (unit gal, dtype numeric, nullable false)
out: 84.5 gal
